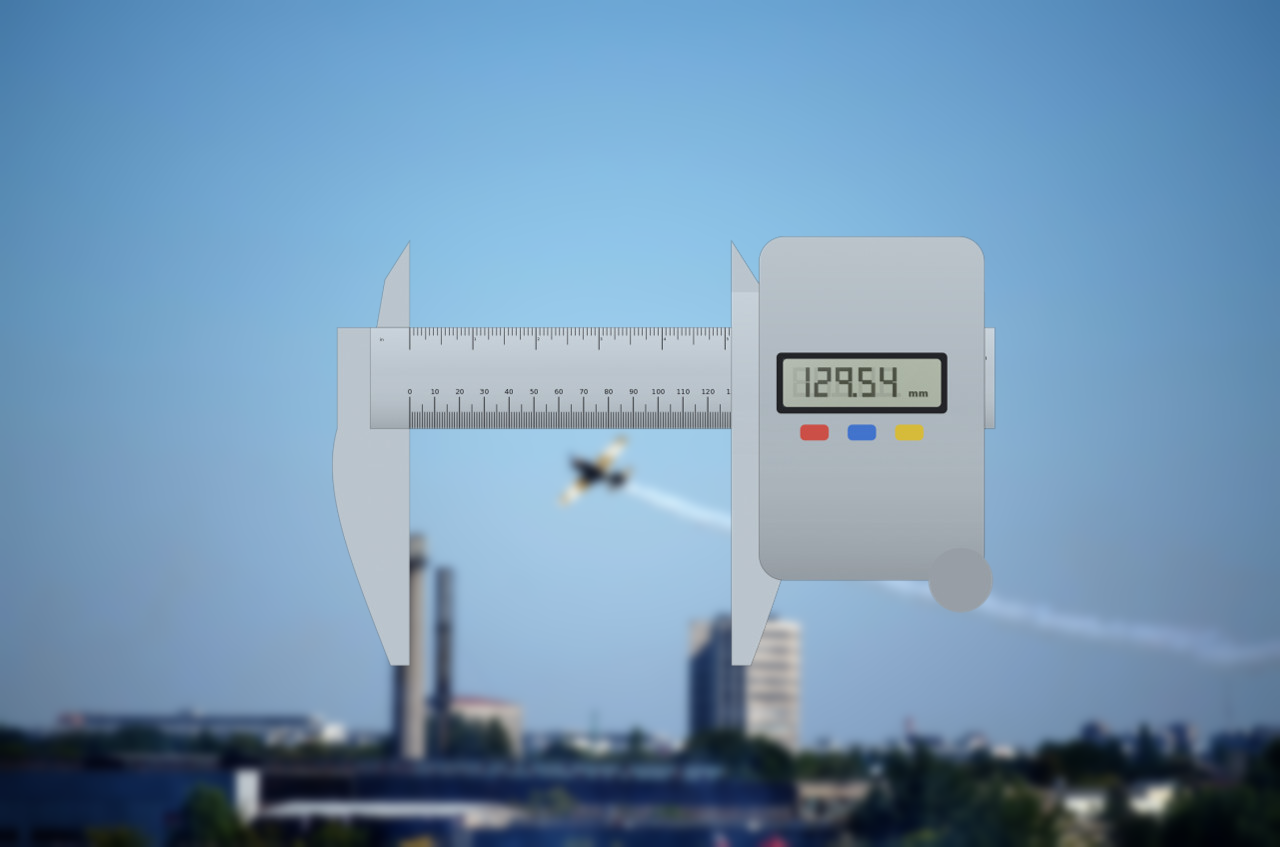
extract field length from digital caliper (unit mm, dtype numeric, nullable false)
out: 129.54 mm
